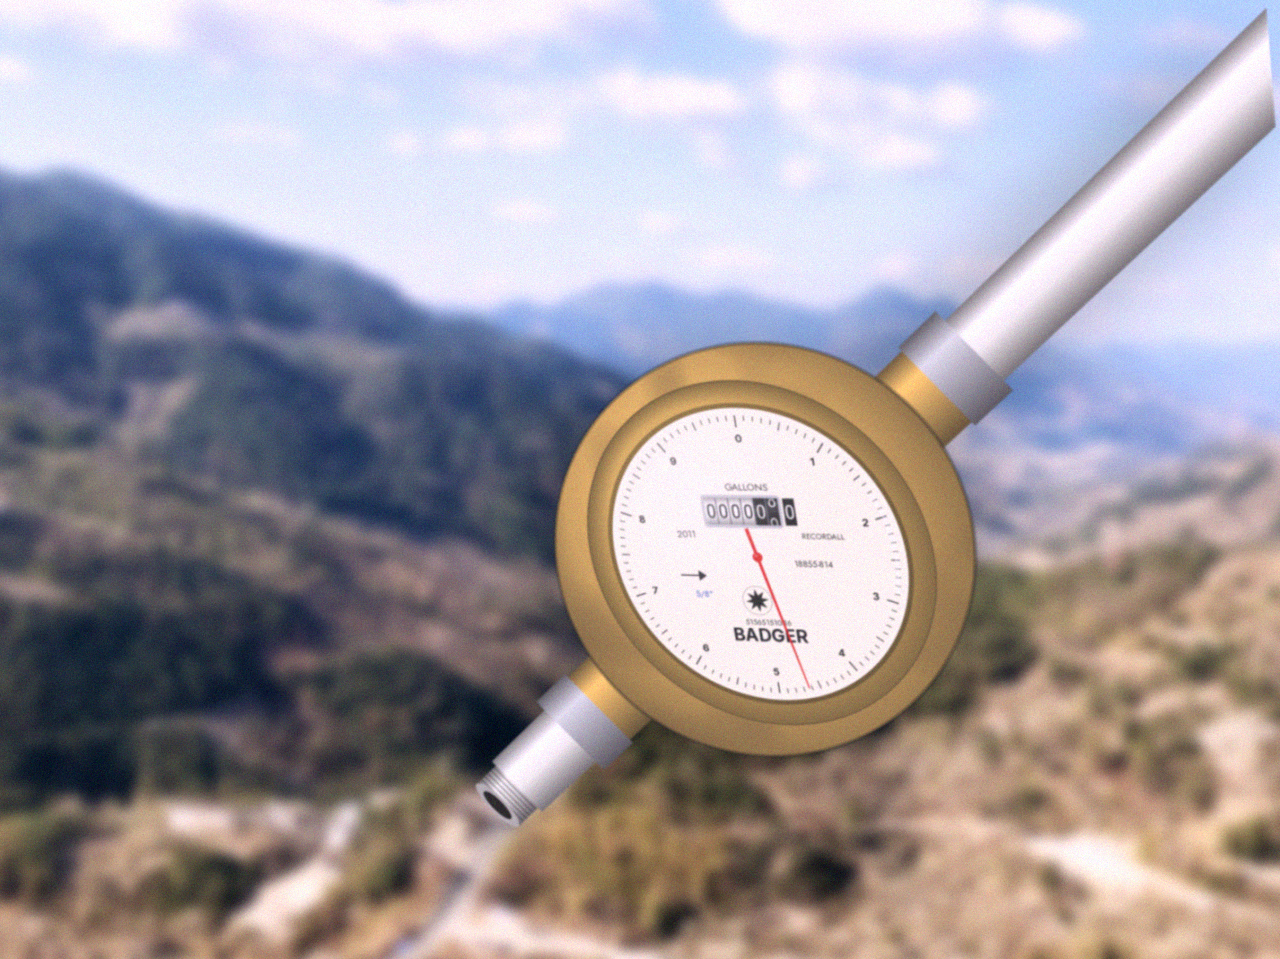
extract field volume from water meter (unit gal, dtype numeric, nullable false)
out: 84.6 gal
